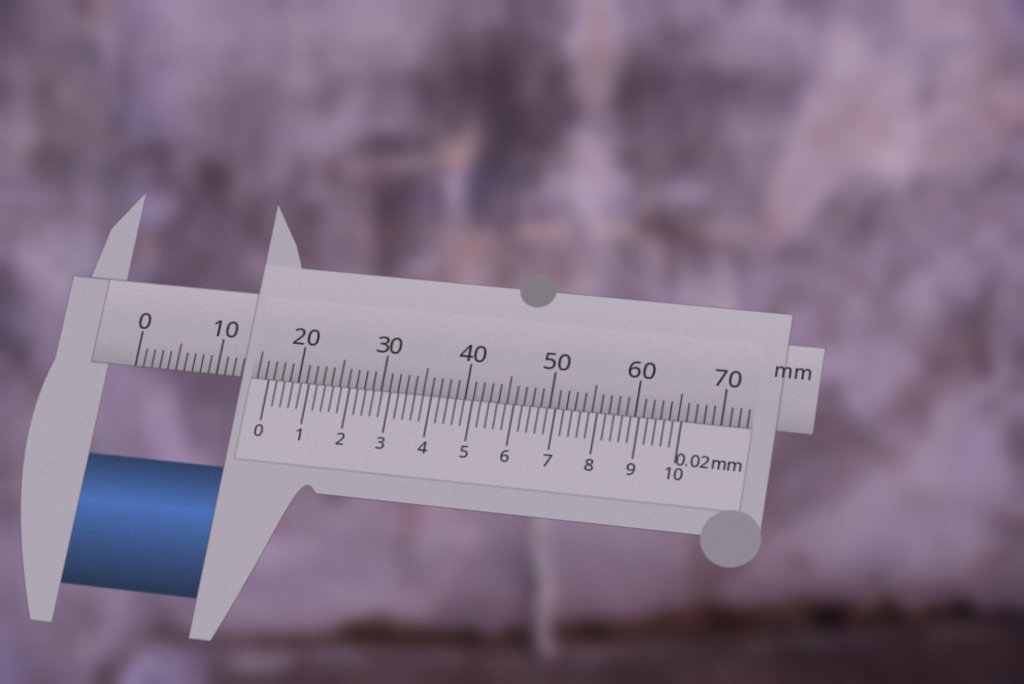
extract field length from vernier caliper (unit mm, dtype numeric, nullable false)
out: 16.4 mm
